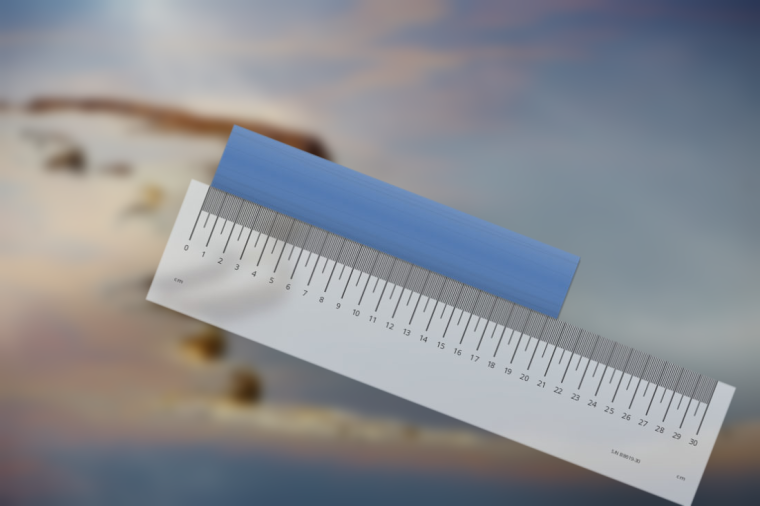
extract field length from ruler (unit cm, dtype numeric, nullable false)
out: 20.5 cm
